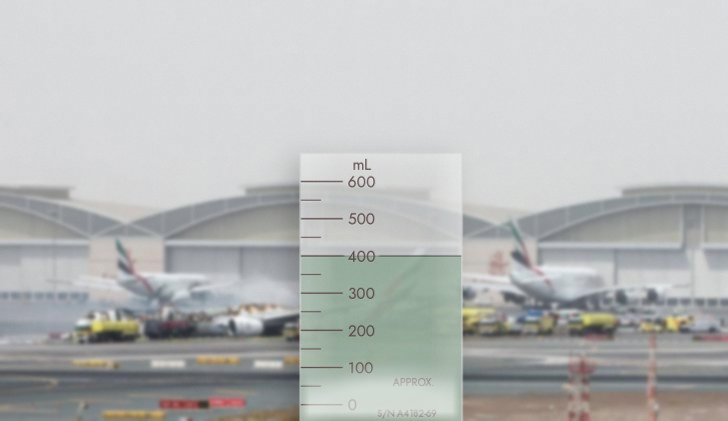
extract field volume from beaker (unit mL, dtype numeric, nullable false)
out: 400 mL
